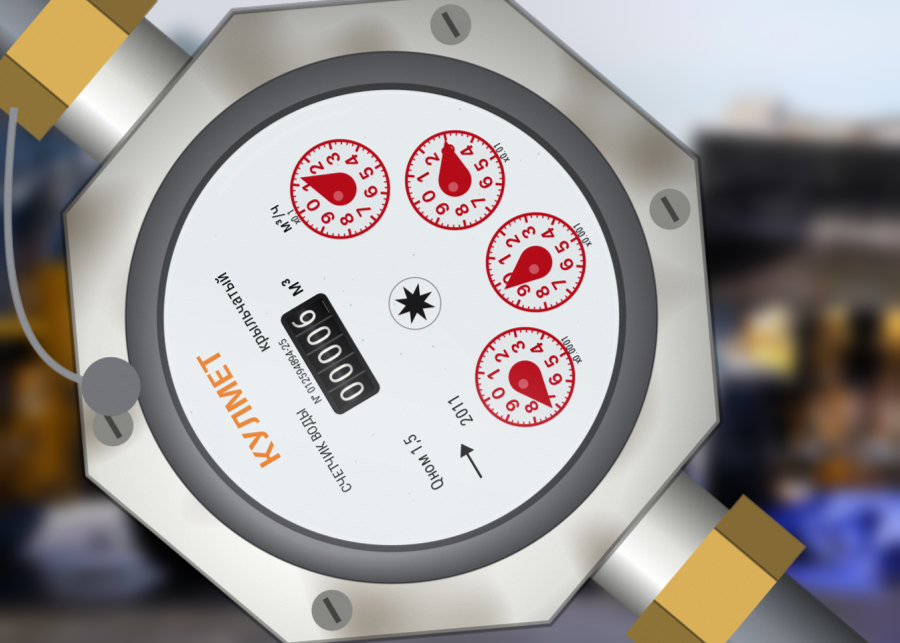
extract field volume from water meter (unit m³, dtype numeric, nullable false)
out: 6.1297 m³
